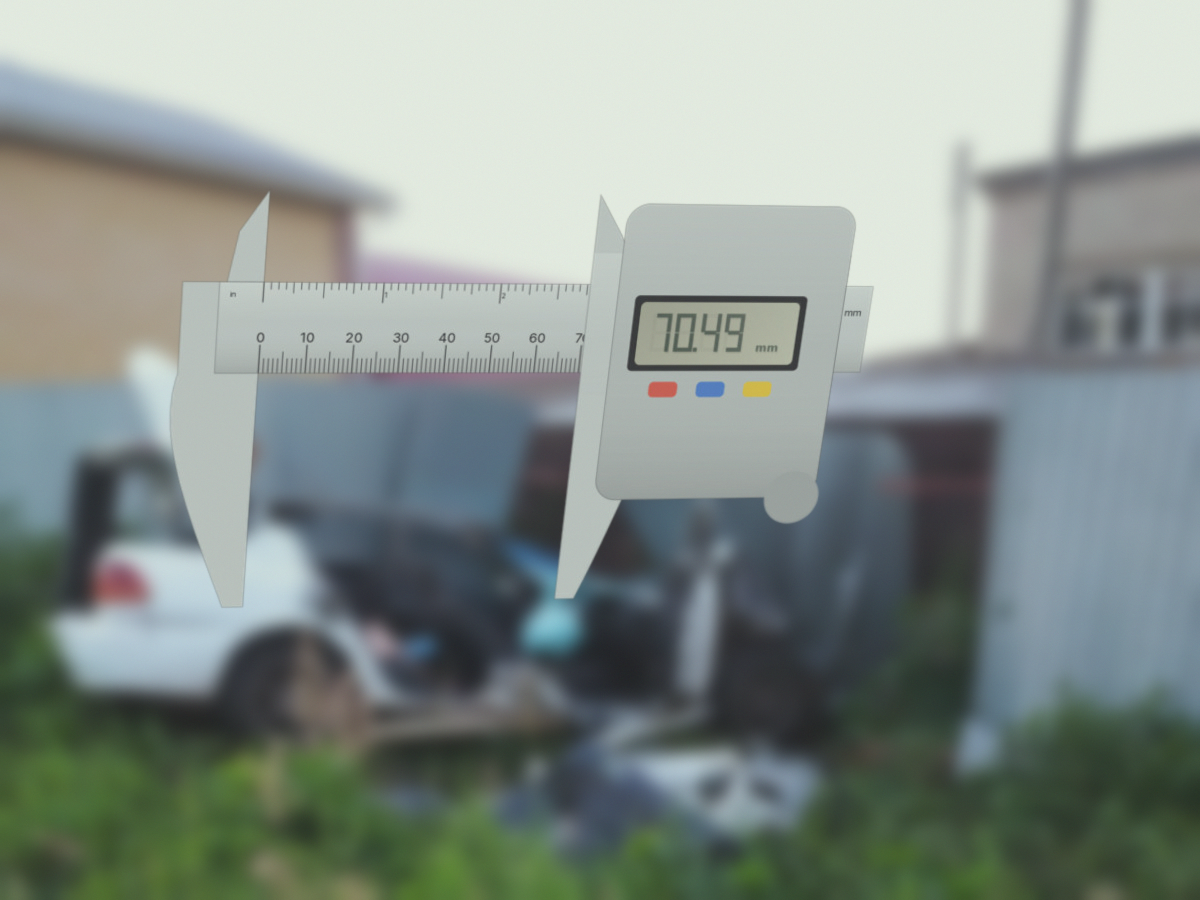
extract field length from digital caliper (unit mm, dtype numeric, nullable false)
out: 70.49 mm
